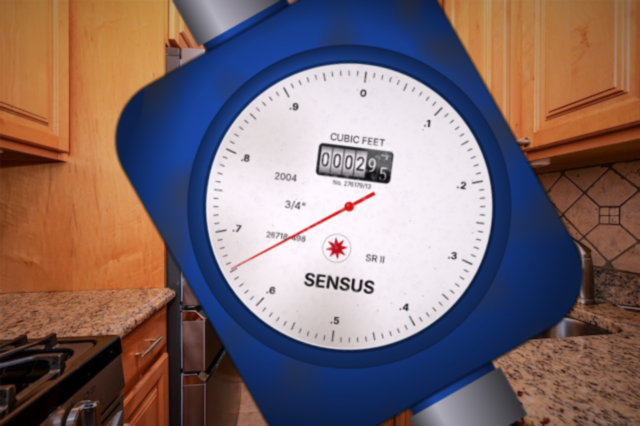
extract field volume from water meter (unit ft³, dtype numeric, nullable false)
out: 294.65 ft³
